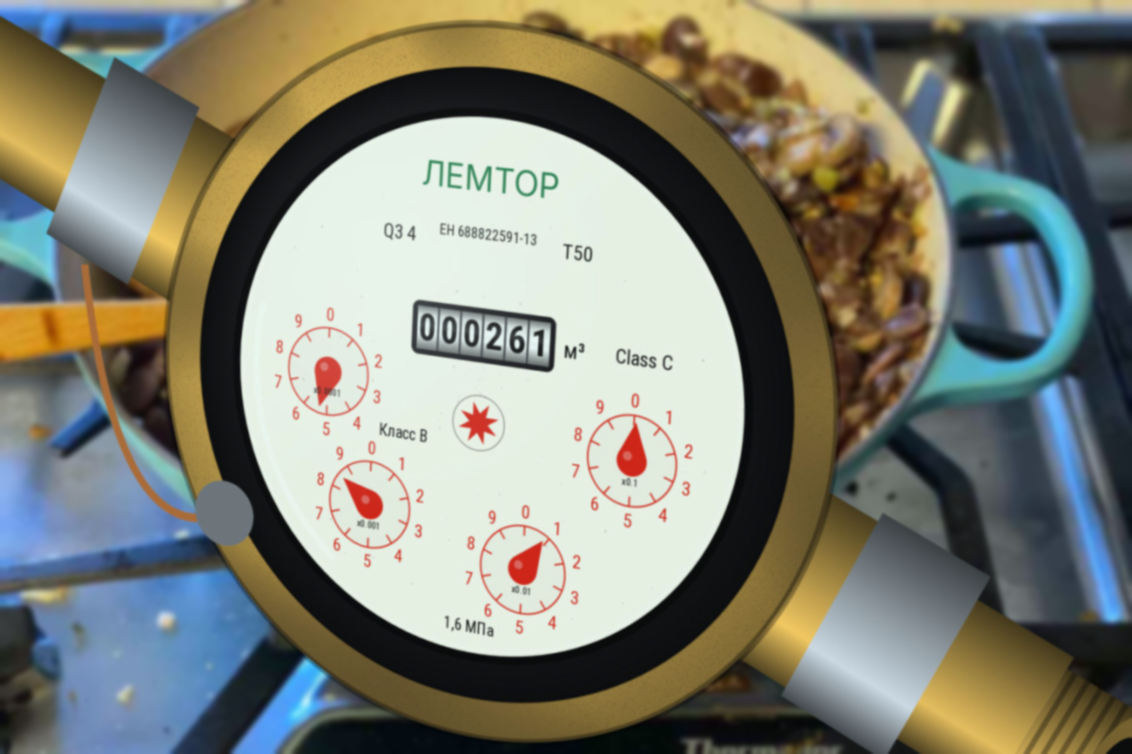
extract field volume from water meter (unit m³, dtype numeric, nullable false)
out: 261.0085 m³
